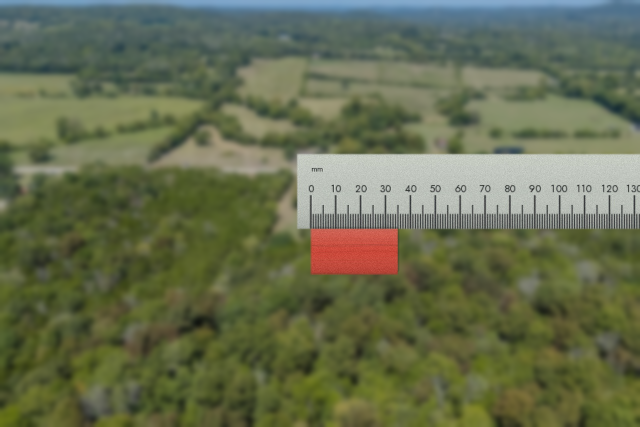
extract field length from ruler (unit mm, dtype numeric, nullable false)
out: 35 mm
